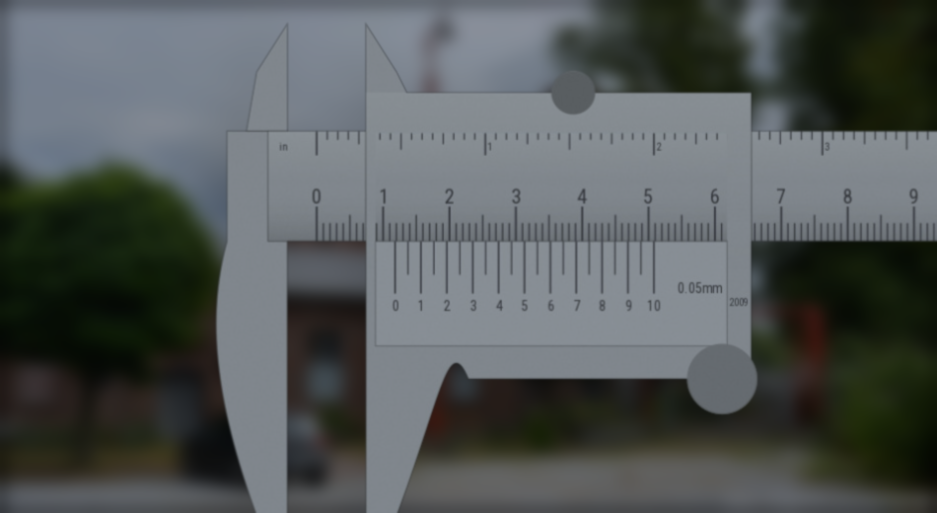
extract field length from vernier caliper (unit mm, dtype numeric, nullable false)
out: 11.8 mm
